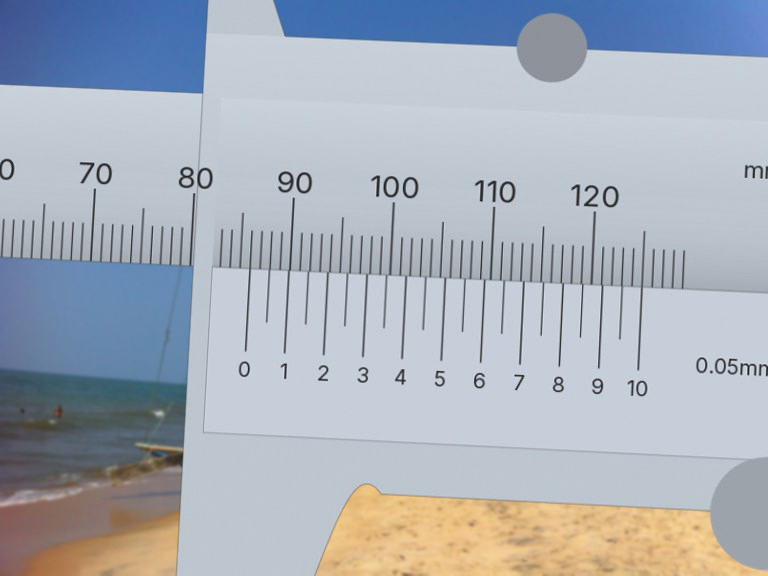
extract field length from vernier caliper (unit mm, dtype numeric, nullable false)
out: 86.0 mm
